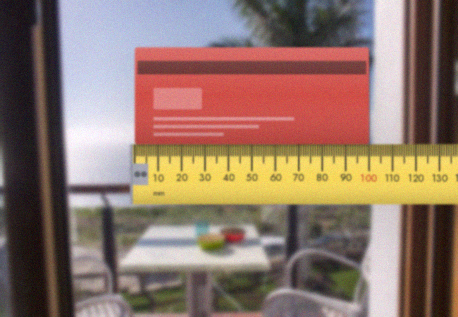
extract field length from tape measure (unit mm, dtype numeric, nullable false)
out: 100 mm
